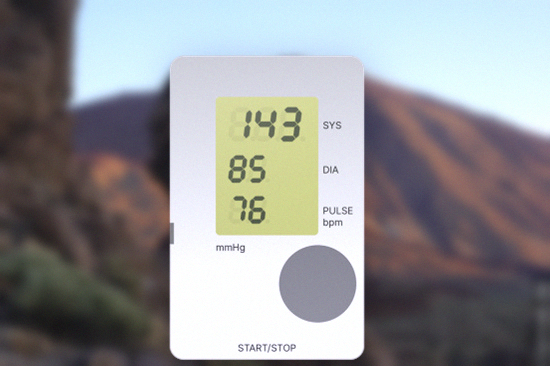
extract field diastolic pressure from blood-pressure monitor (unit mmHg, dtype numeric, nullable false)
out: 85 mmHg
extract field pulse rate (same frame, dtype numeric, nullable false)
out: 76 bpm
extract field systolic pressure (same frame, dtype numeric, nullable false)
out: 143 mmHg
